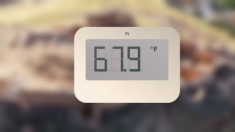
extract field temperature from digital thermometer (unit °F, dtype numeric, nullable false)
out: 67.9 °F
